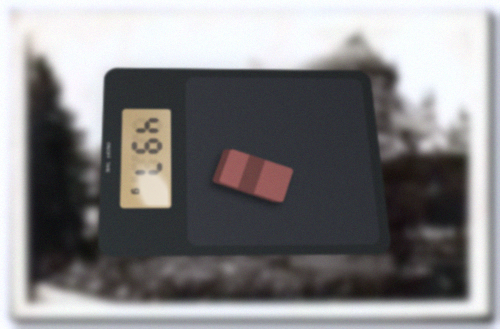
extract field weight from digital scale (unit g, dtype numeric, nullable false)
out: 497 g
